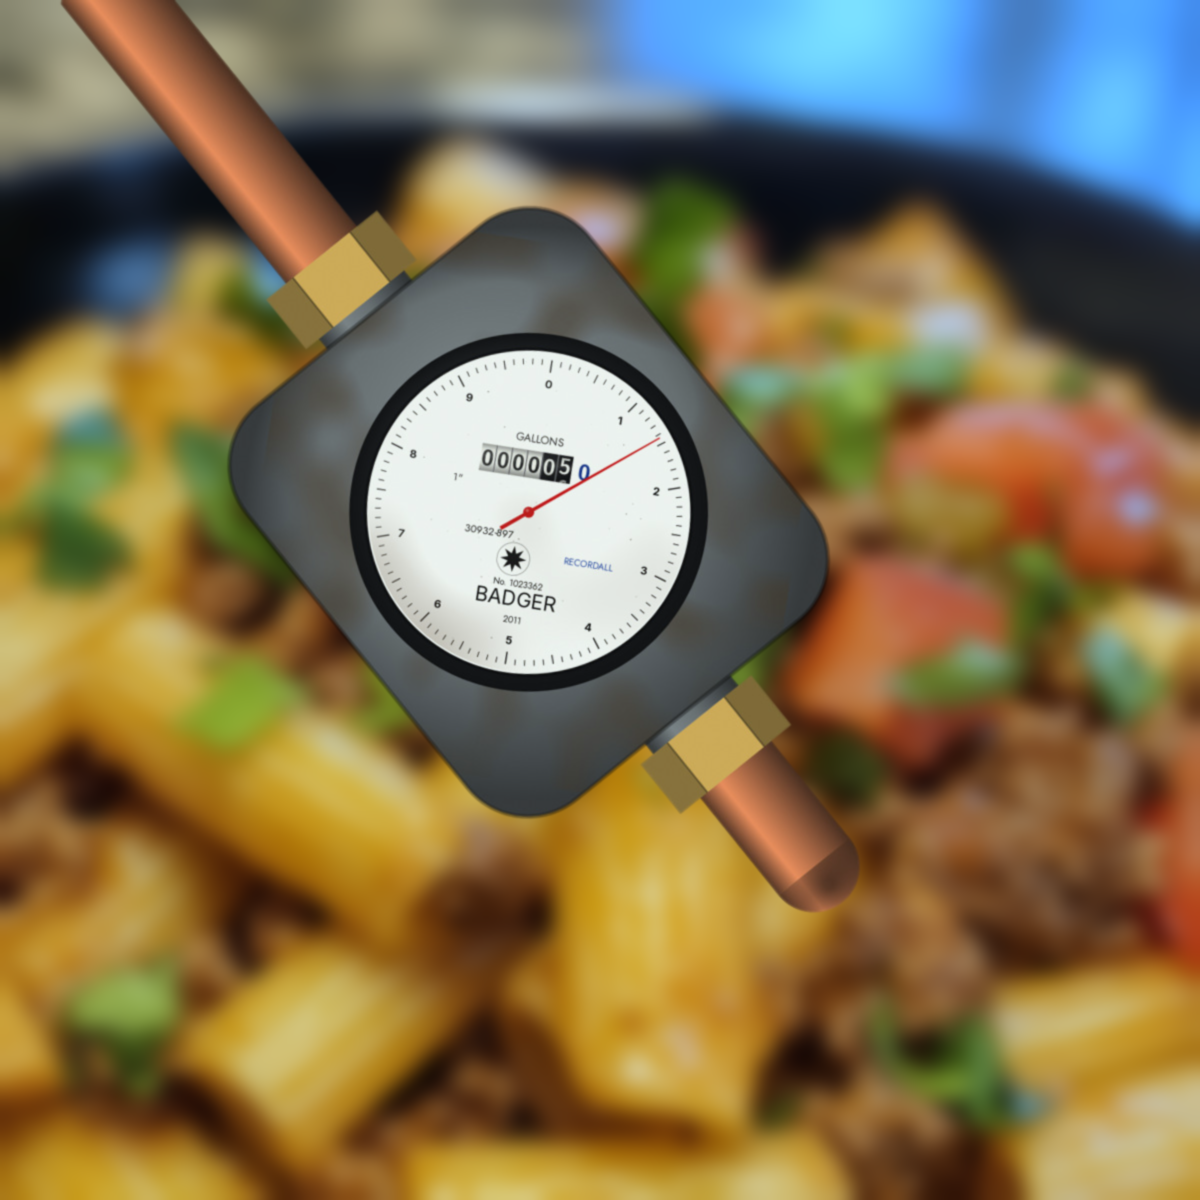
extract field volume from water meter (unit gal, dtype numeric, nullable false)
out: 51.4 gal
